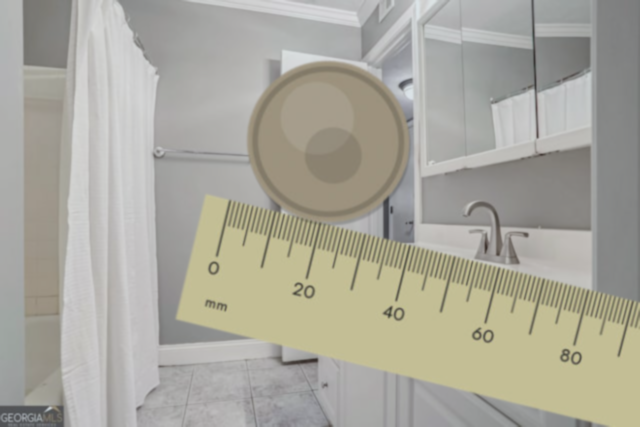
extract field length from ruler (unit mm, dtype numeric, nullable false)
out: 35 mm
